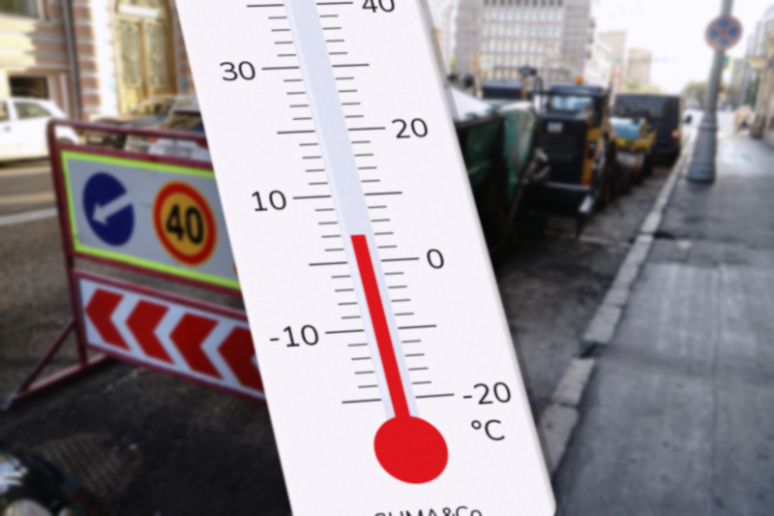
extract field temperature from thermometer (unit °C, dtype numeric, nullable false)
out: 4 °C
